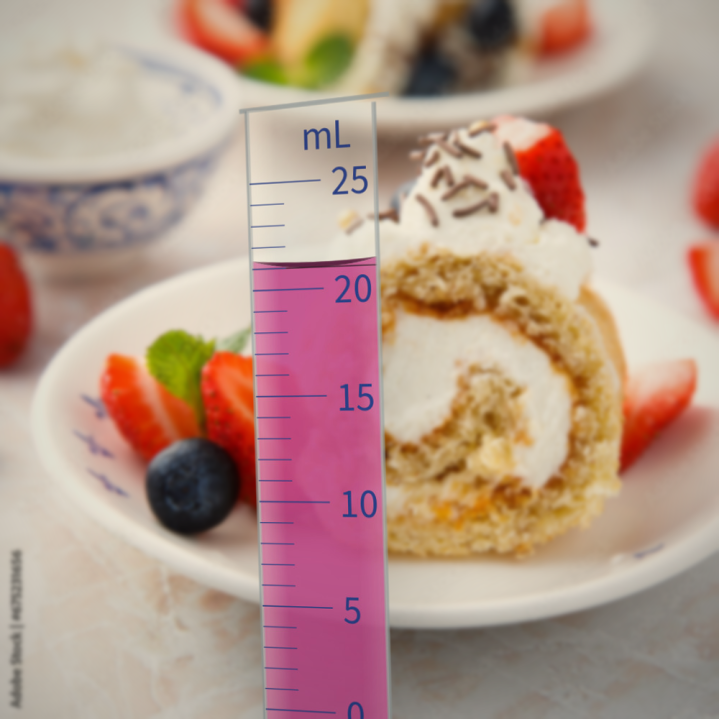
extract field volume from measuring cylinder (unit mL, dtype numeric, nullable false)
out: 21 mL
